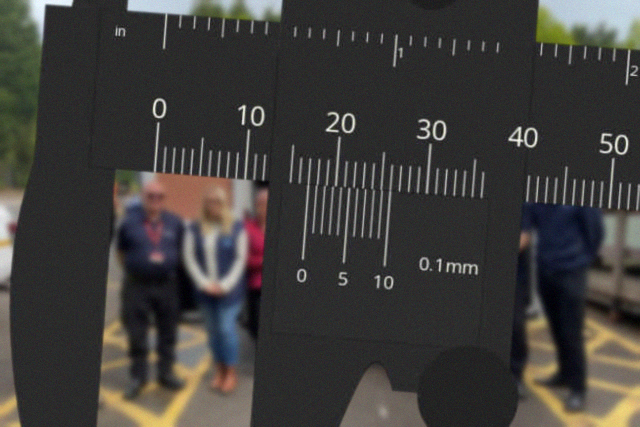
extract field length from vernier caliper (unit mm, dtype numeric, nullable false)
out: 17.0 mm
